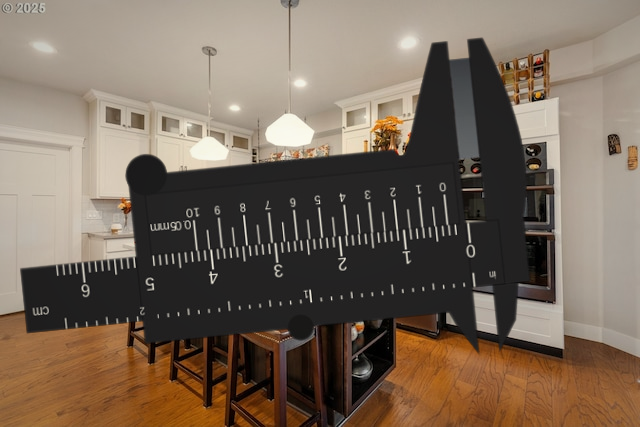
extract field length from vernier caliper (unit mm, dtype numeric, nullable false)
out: 3.2 mm
